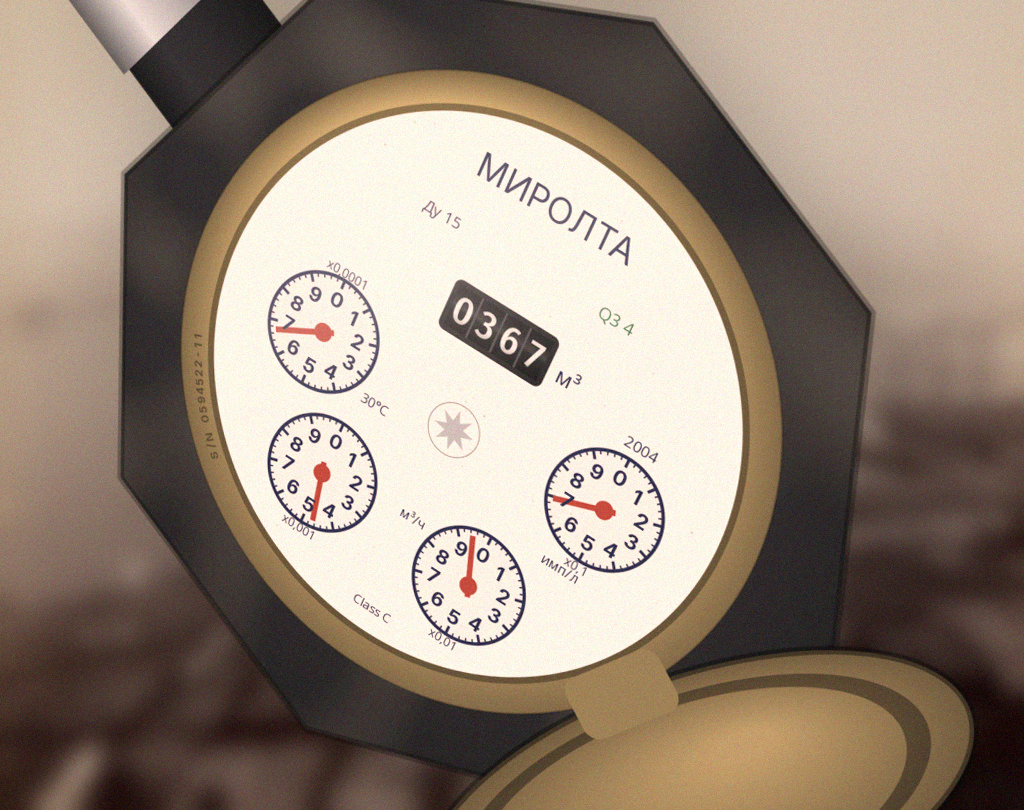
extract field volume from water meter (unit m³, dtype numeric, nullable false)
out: 367.6946 m³
